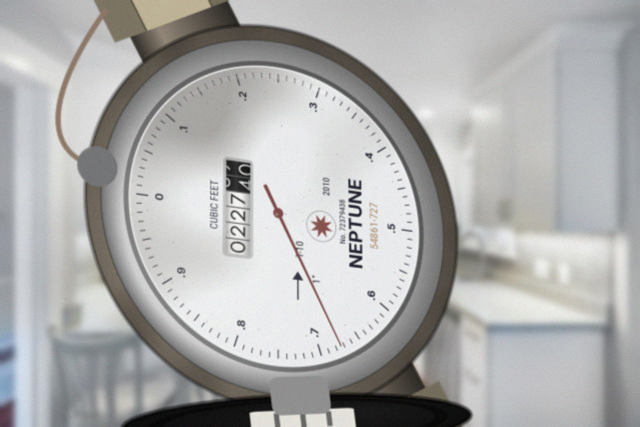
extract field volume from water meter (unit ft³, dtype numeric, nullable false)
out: 22739.67 ft³
